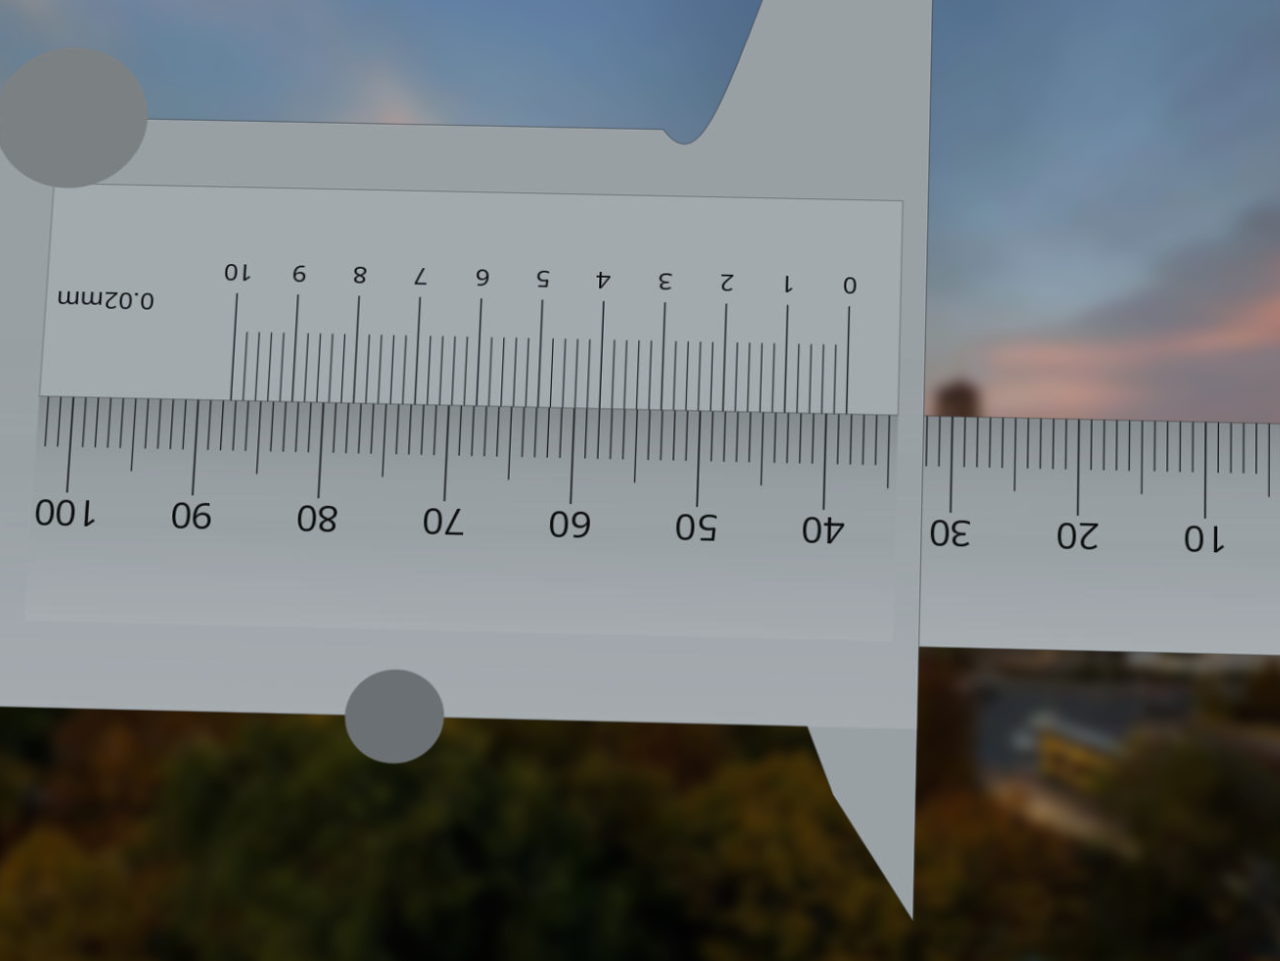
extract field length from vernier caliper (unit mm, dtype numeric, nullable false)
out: 38.4 mm
